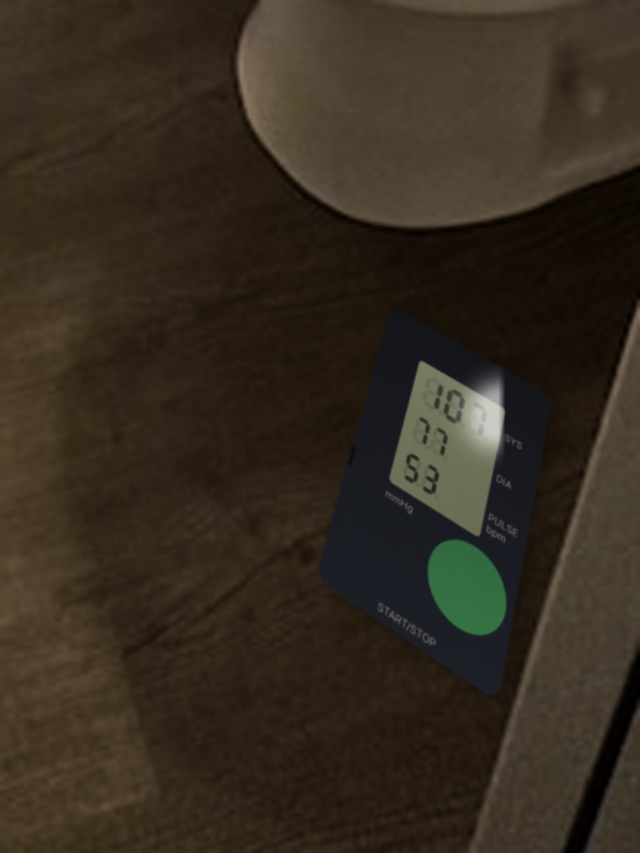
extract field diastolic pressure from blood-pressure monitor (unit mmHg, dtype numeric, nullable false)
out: 77 mmHg
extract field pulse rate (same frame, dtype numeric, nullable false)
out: 53 bpm
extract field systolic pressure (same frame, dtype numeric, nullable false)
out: 107 mmHg
